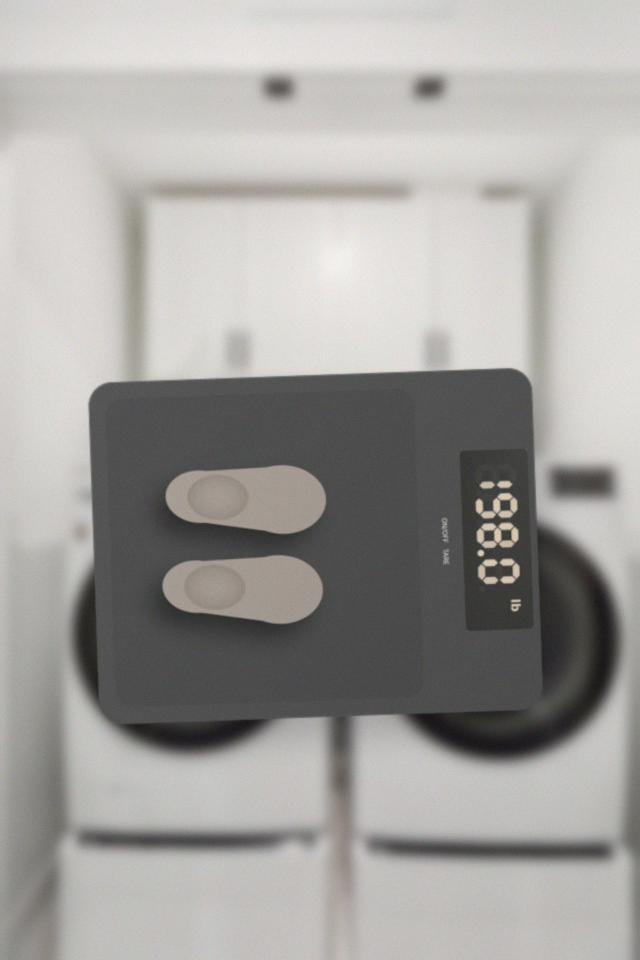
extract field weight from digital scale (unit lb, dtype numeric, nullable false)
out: 198.0 lb
